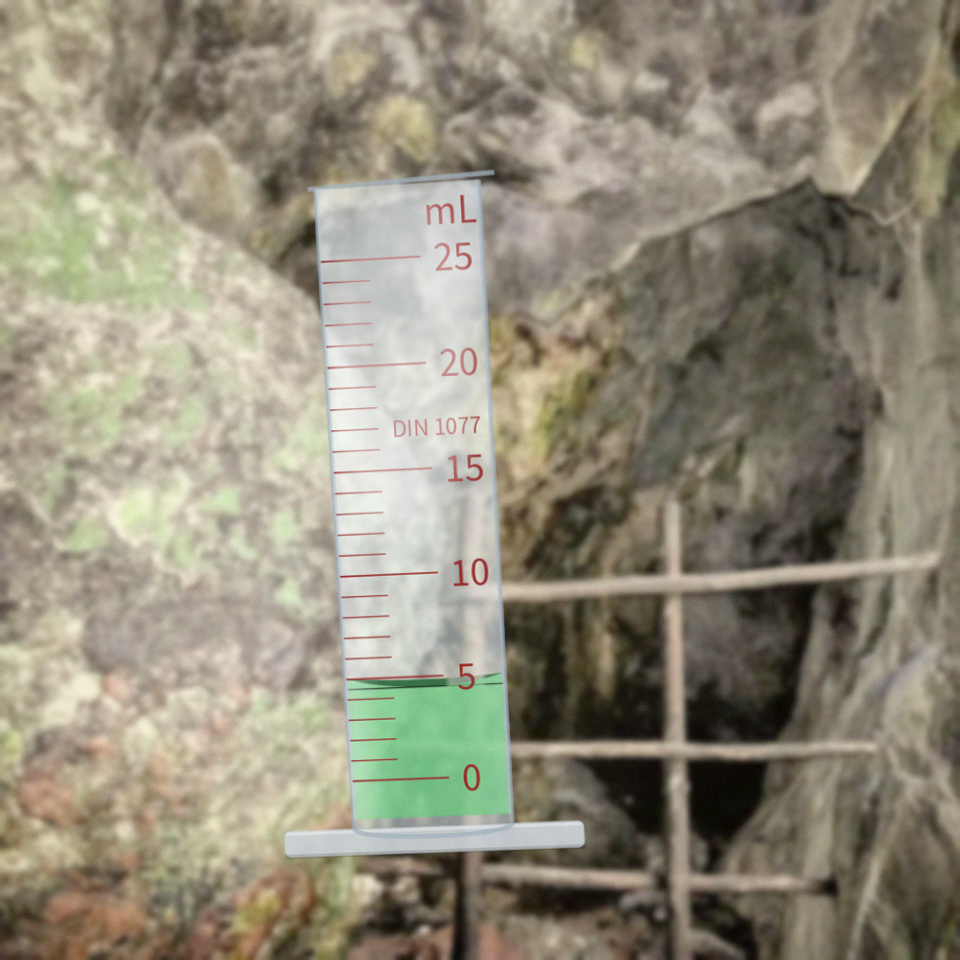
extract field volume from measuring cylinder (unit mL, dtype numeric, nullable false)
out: 4.5 mL
